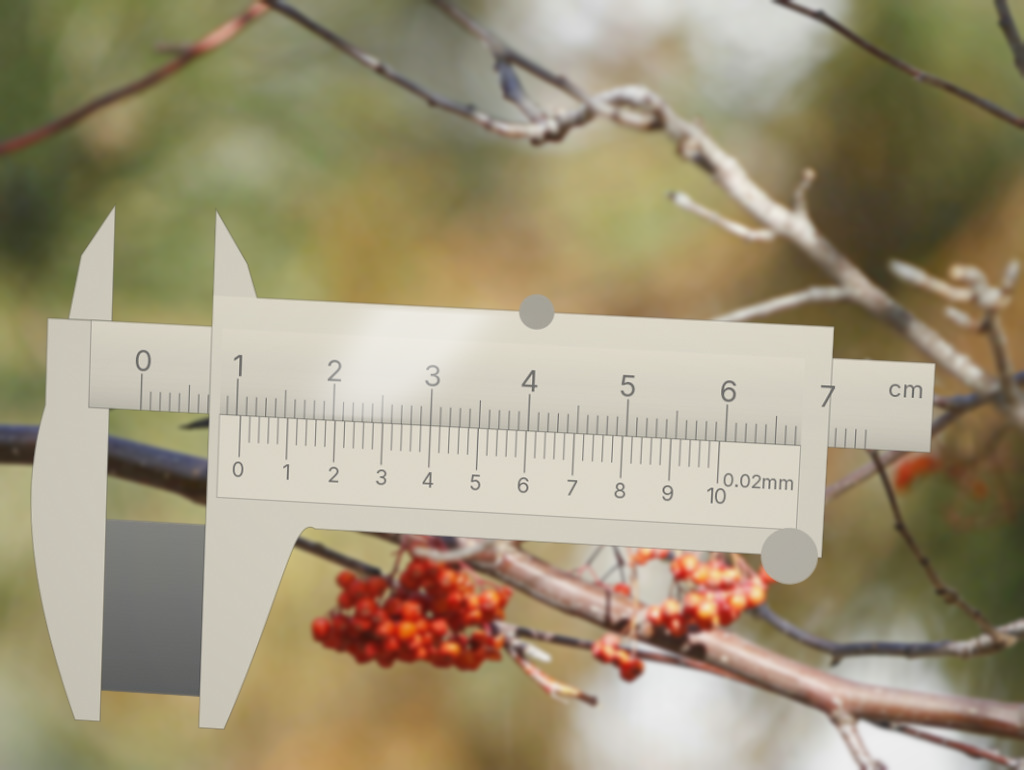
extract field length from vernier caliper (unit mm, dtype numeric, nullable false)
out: 10.4 mm
